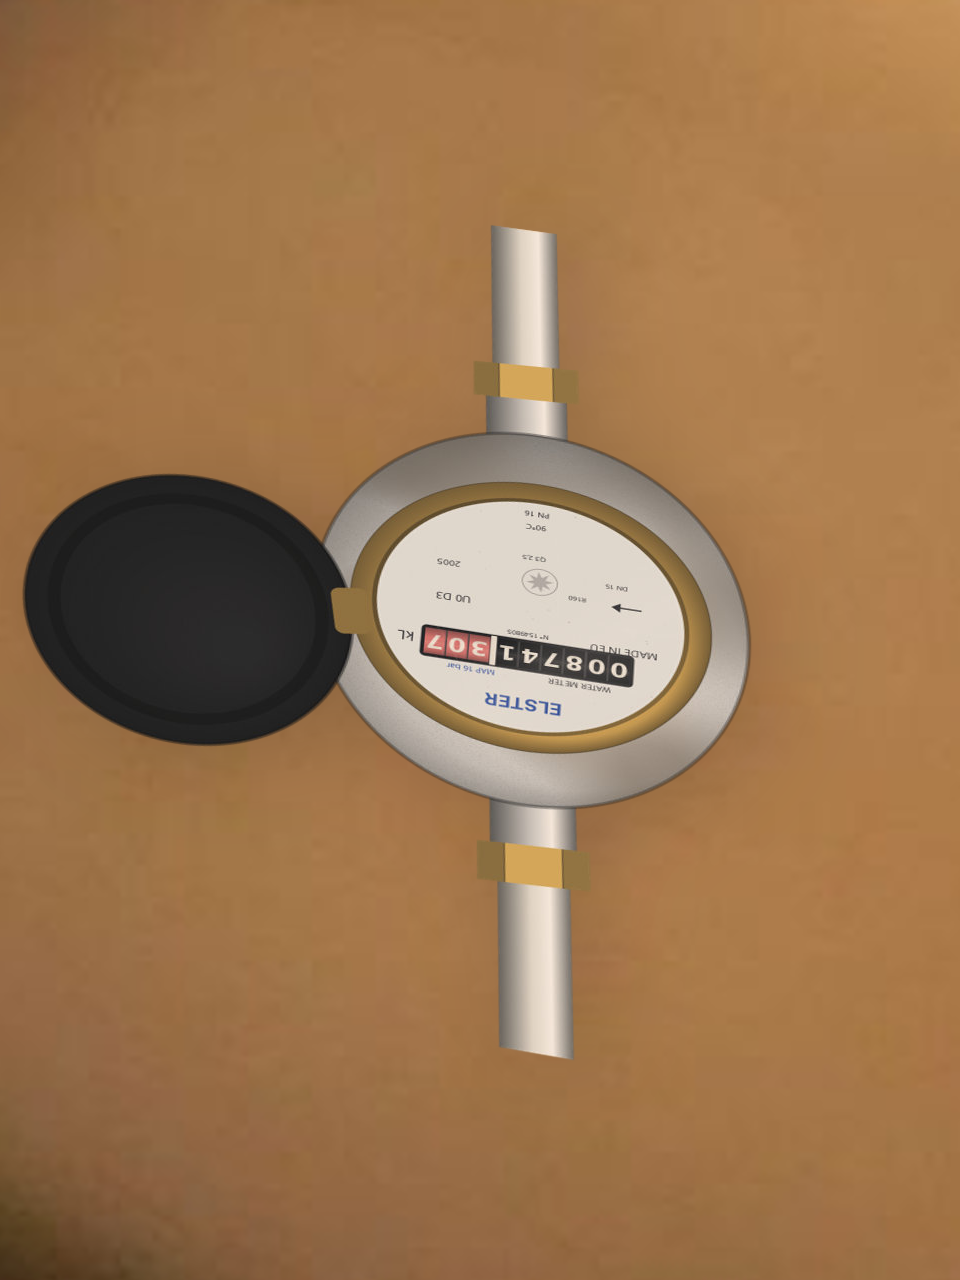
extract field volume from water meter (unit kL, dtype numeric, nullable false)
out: 8741.307 kL
